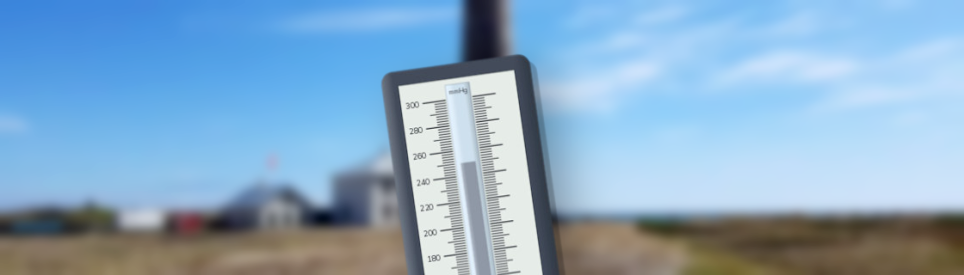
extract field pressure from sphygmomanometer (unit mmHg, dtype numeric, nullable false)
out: 250 mmHg
